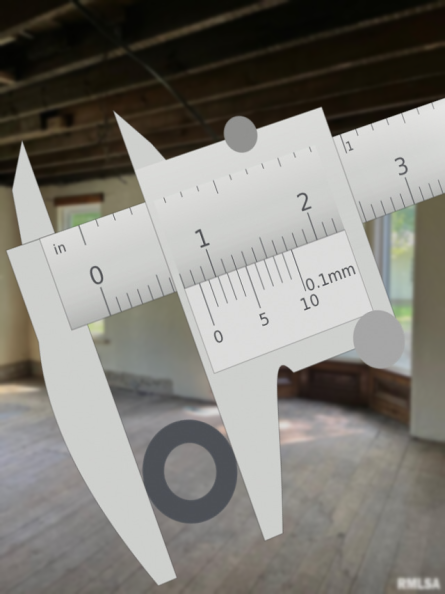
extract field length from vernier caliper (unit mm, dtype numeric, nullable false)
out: 8.4 mm
